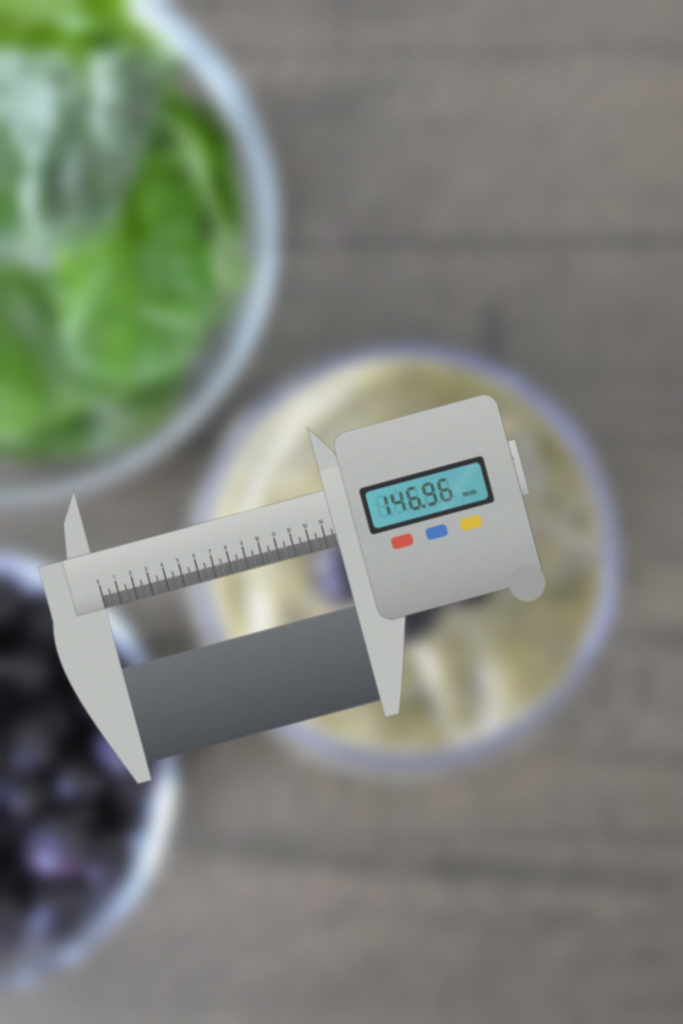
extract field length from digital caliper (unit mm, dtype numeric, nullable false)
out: 146.96 mm
